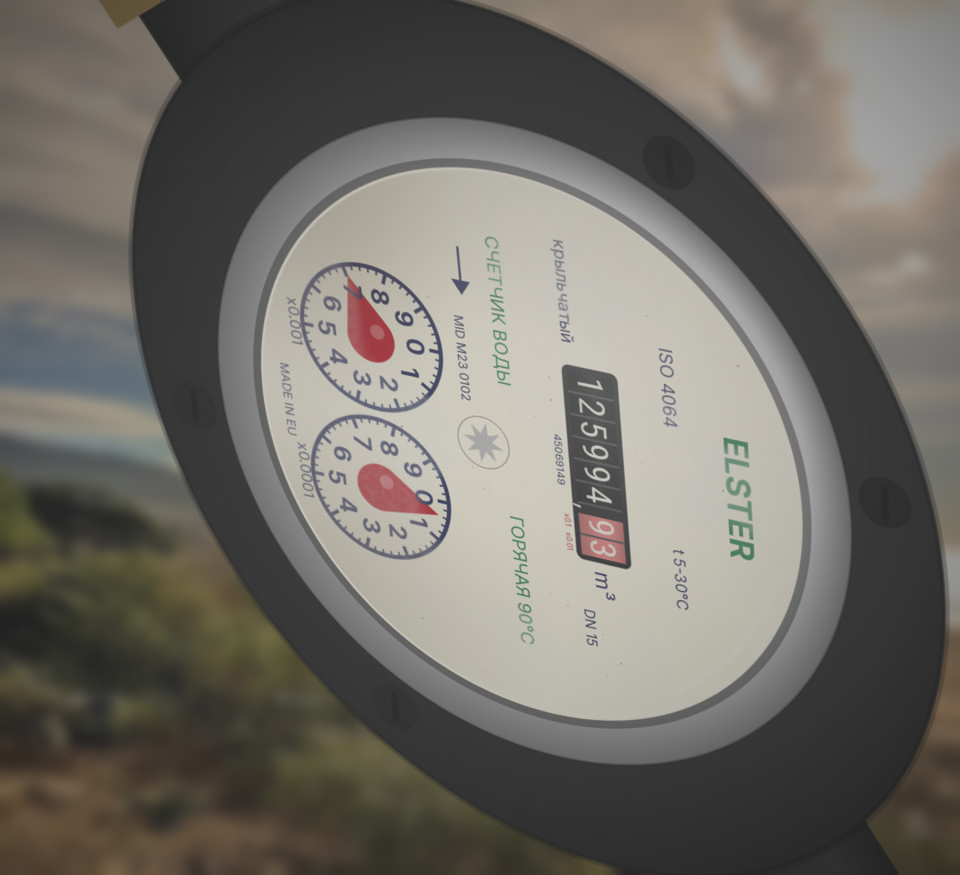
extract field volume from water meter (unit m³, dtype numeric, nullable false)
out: 125994.9370 m³
